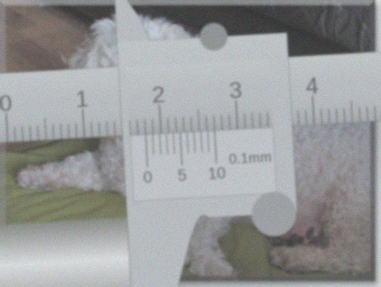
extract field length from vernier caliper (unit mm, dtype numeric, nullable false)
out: 18.0 mm
